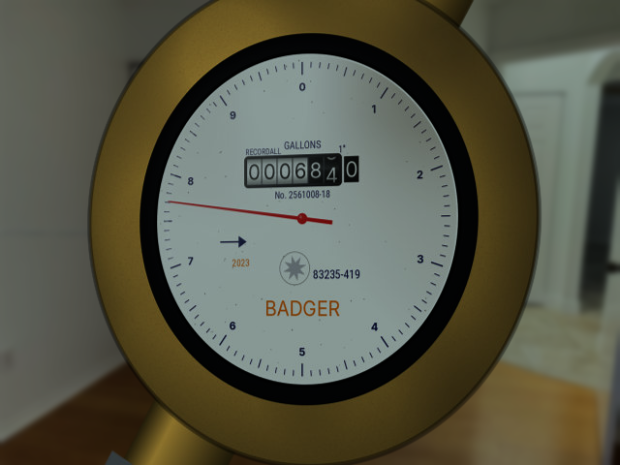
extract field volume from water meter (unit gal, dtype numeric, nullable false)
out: 6837.7 gal
